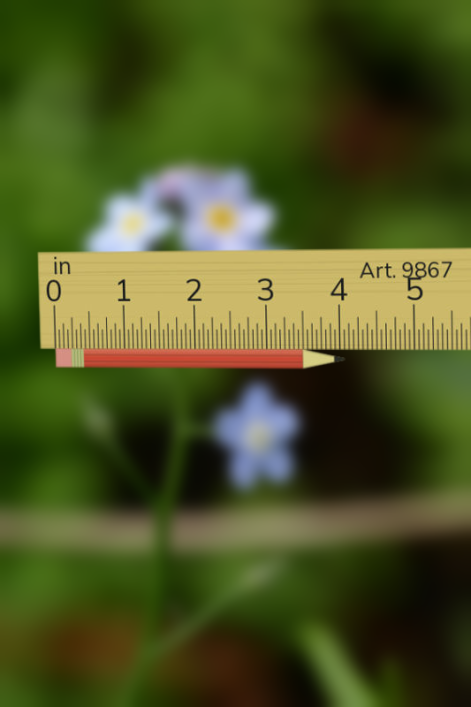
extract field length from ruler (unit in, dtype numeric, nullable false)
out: 4.0625 in
